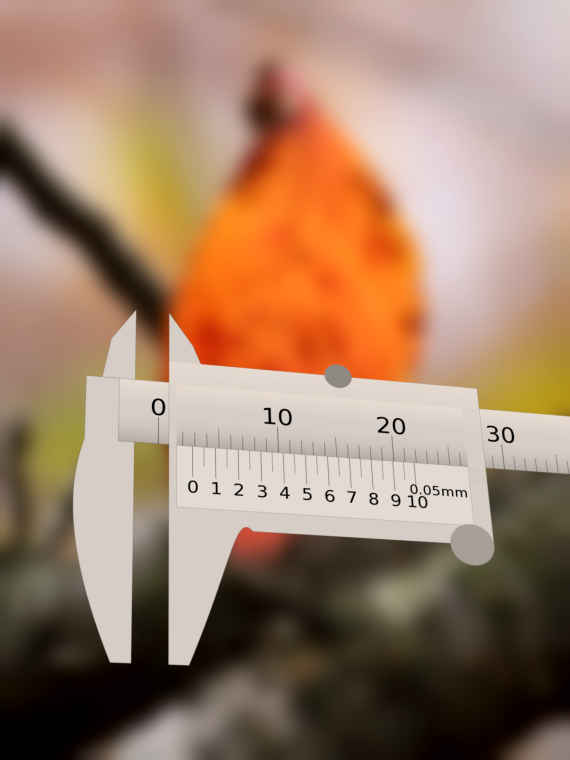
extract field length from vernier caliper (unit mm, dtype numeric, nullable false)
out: 2.8 mm
